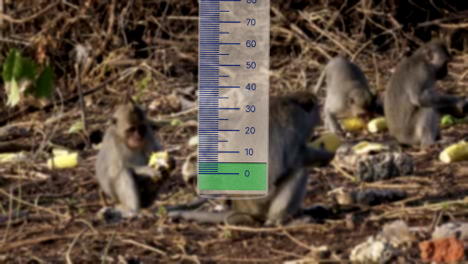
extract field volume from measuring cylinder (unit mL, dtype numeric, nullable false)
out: 5 mL
